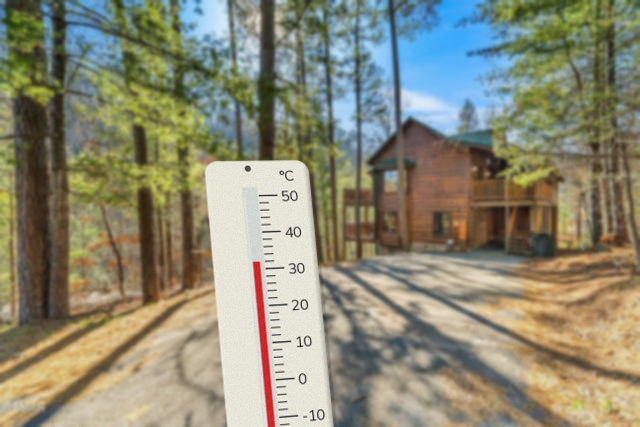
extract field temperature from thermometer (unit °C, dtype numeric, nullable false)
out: 32 °C
